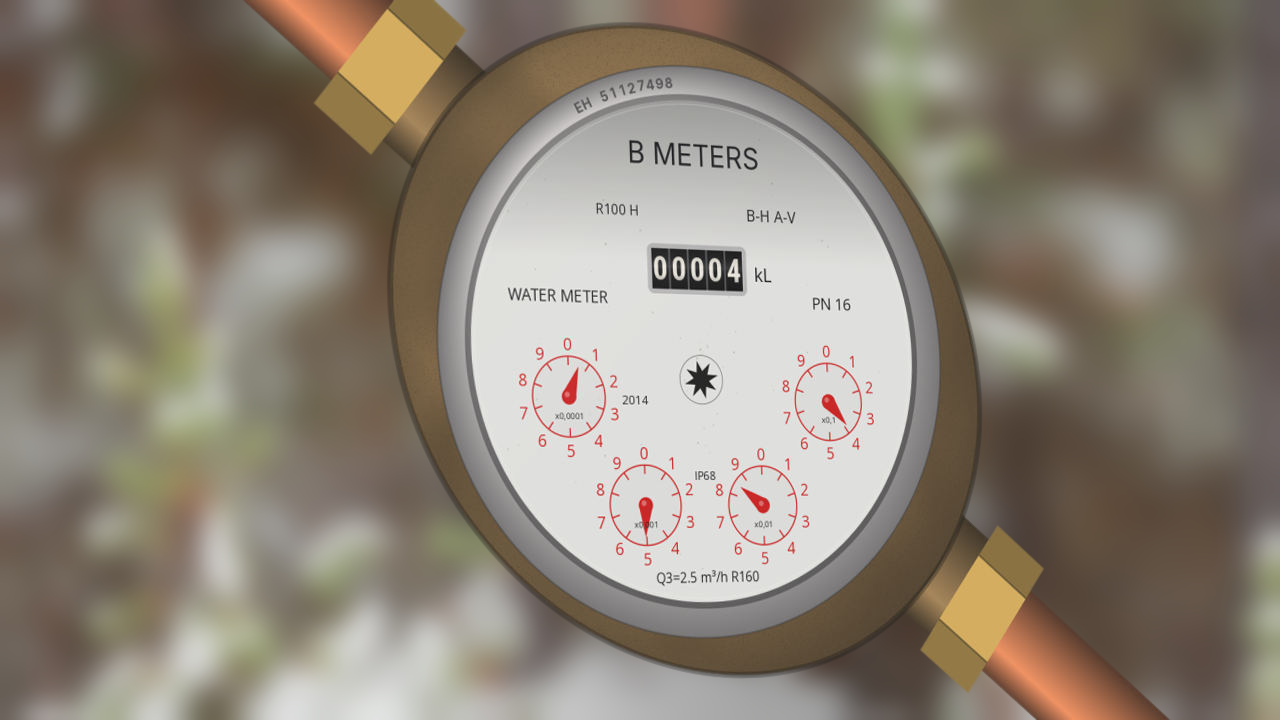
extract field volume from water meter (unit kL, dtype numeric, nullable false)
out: 4.3850 kL
